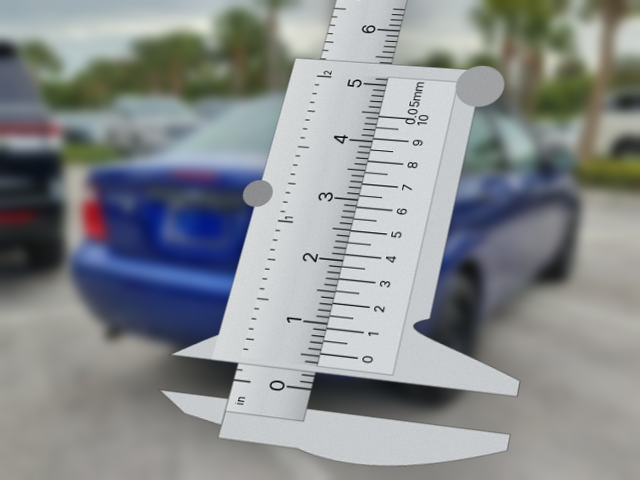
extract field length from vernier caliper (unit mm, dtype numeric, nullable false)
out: 5.4 mm
